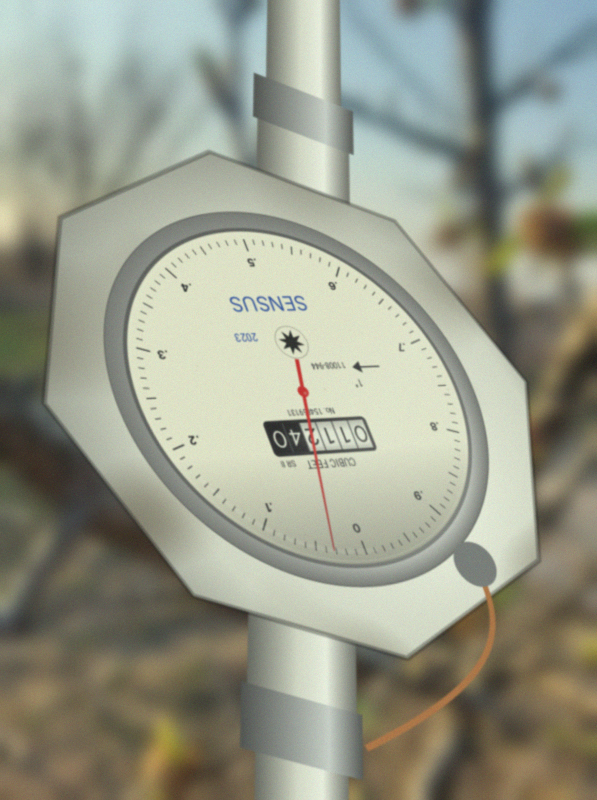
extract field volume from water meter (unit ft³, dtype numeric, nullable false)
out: 11240.03 ft³
